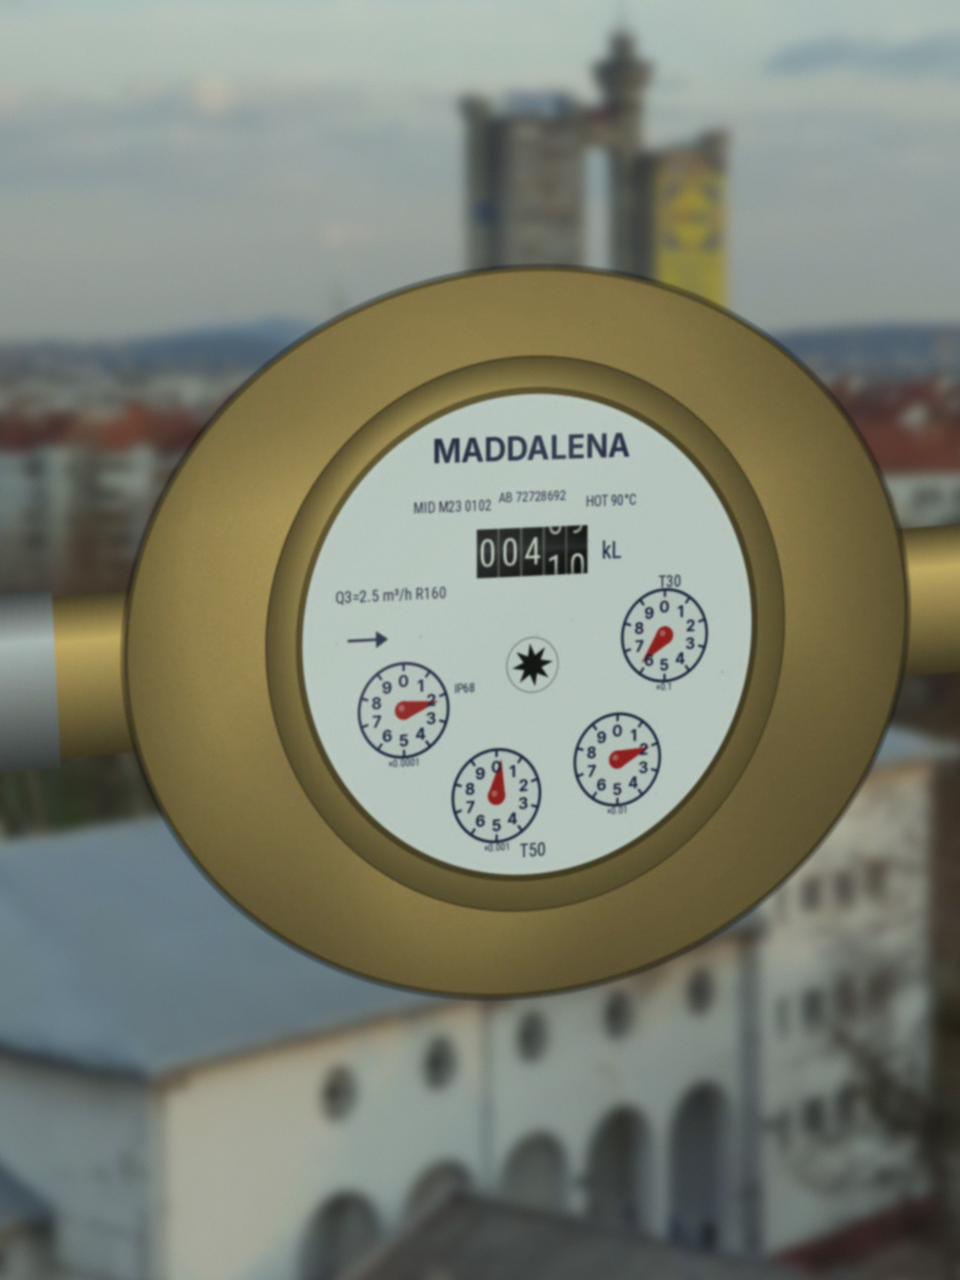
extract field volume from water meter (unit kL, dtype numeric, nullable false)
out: 409.6202 kL
